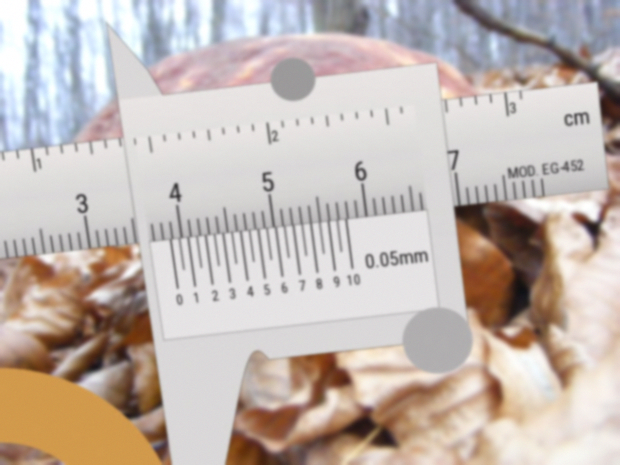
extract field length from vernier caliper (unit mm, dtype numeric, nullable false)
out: 38.8 mm
